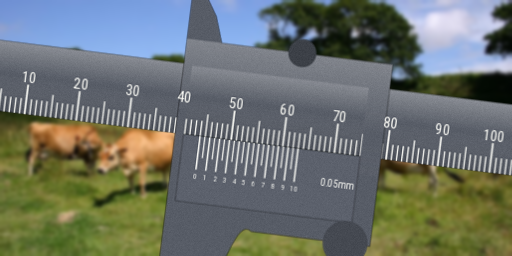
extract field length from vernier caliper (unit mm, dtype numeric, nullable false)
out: 44.0 mm
